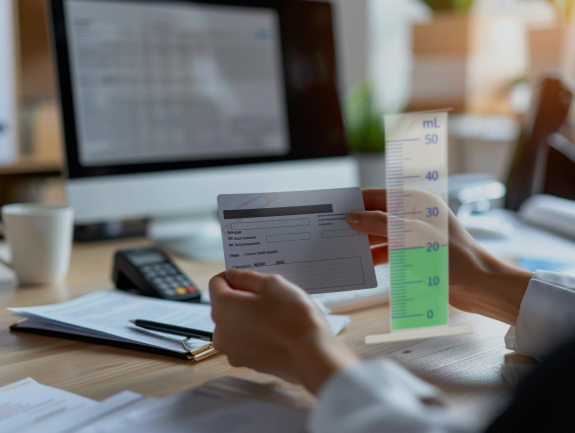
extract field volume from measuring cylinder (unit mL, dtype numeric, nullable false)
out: 20 mL
